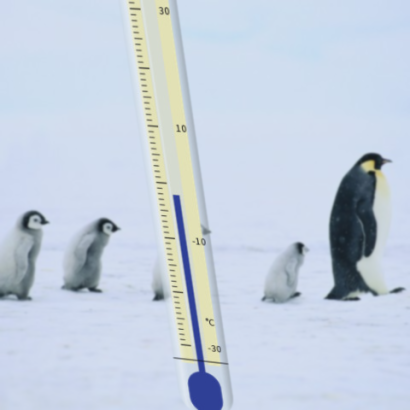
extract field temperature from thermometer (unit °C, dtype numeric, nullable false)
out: -2 °C
